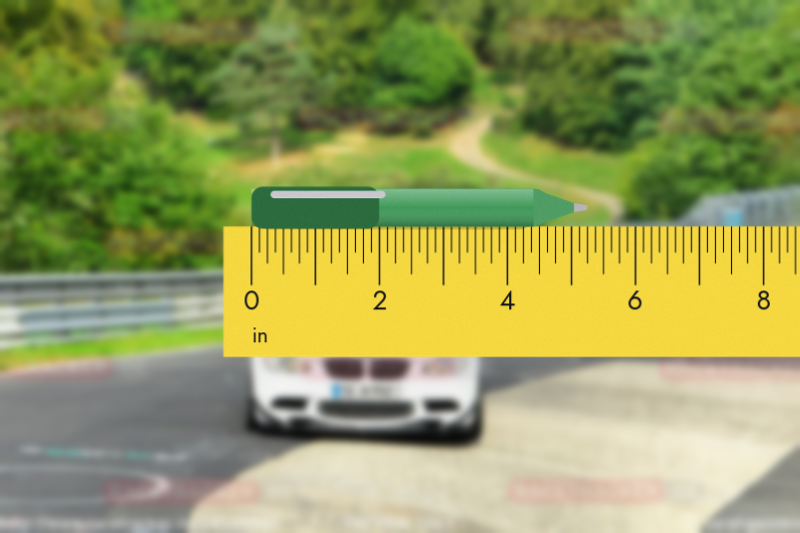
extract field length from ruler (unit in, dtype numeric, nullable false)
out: 5.25 in
